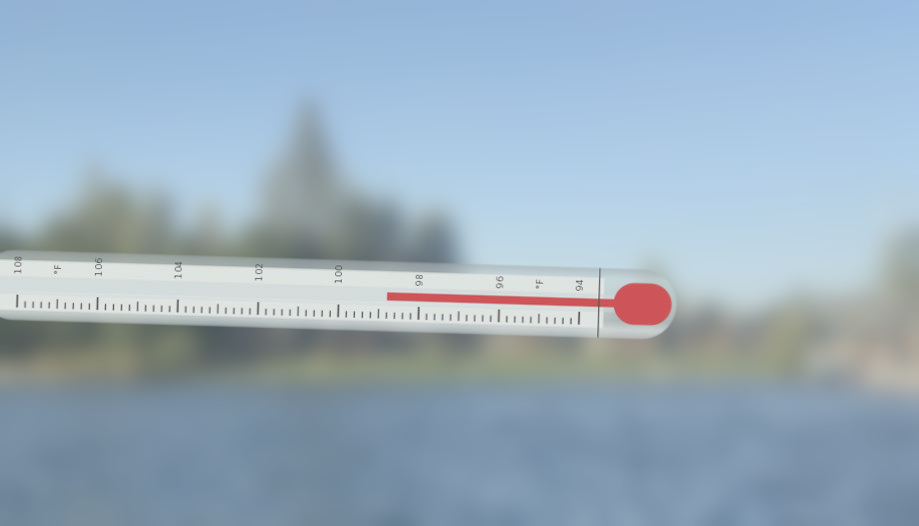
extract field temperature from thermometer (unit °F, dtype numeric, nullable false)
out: 98.8 °F
